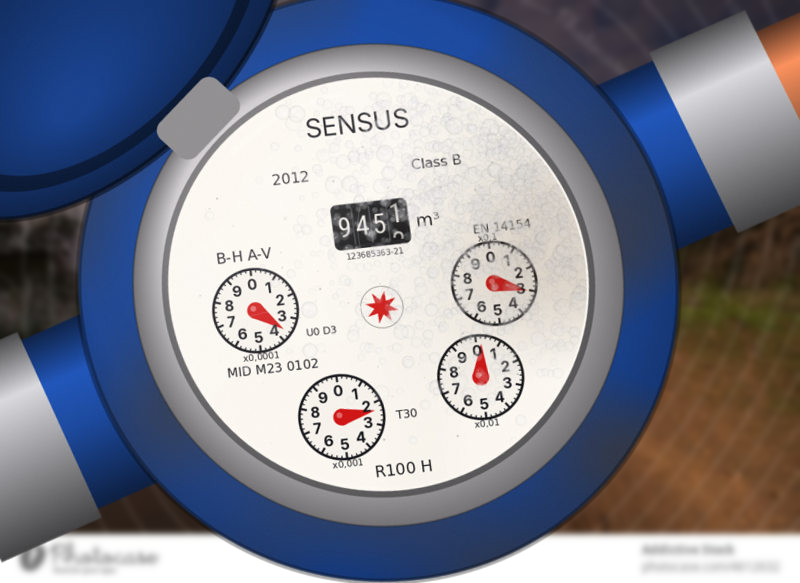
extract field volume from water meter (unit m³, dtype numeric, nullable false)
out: 9451.3023 m³
